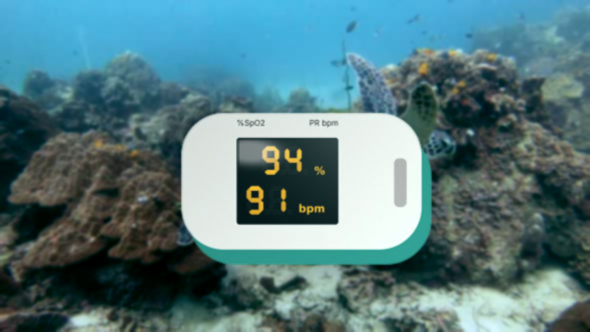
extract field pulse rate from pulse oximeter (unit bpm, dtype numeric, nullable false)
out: 91 bpm
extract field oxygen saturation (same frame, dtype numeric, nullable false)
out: 94 %
